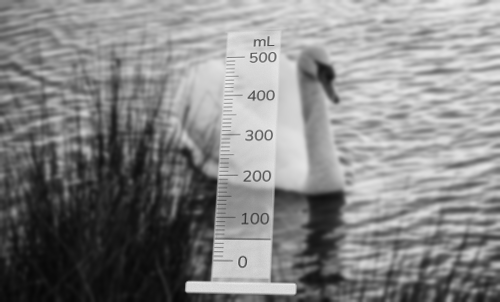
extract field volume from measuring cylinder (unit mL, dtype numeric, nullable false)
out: 50 mL
